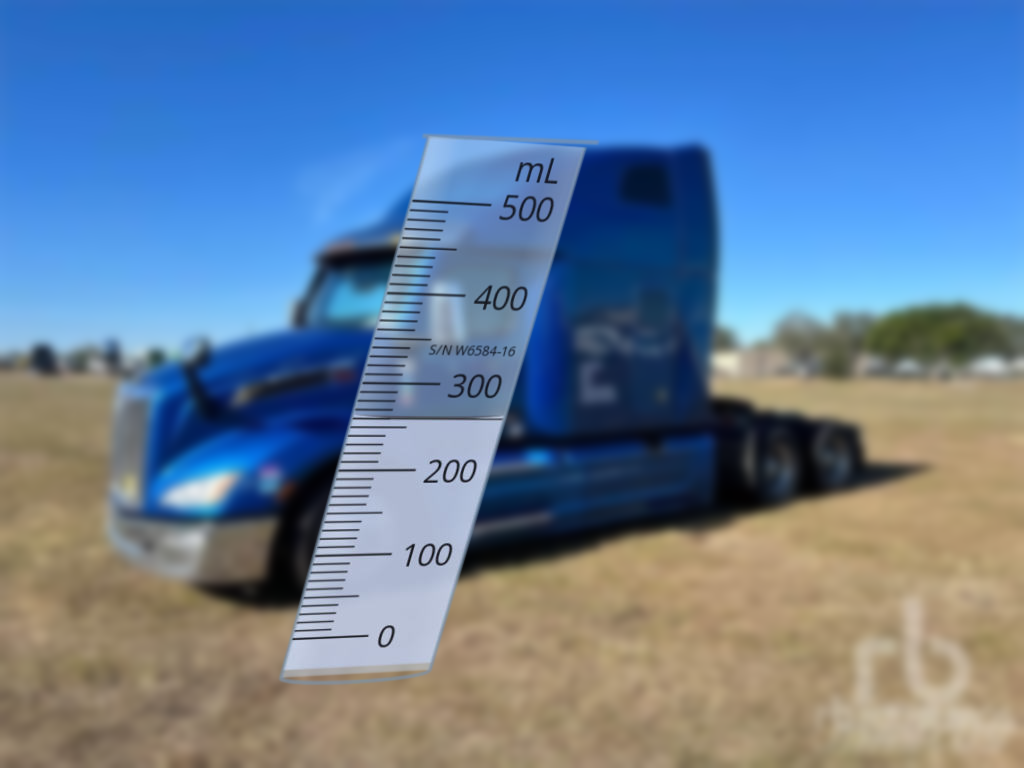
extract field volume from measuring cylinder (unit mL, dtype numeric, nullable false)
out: 260 mL
